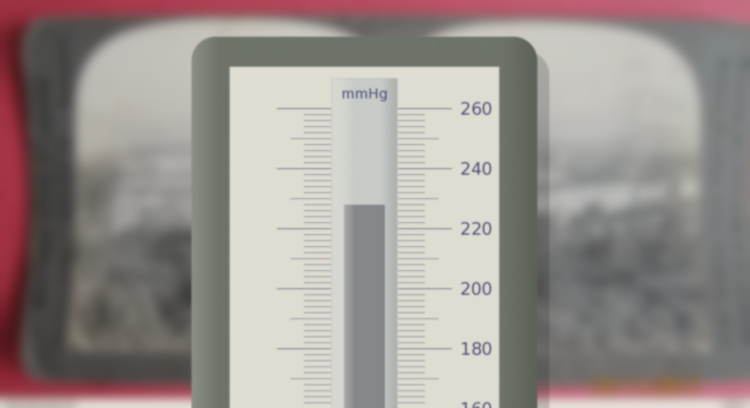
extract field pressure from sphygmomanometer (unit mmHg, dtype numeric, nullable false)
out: 228 mmHg
